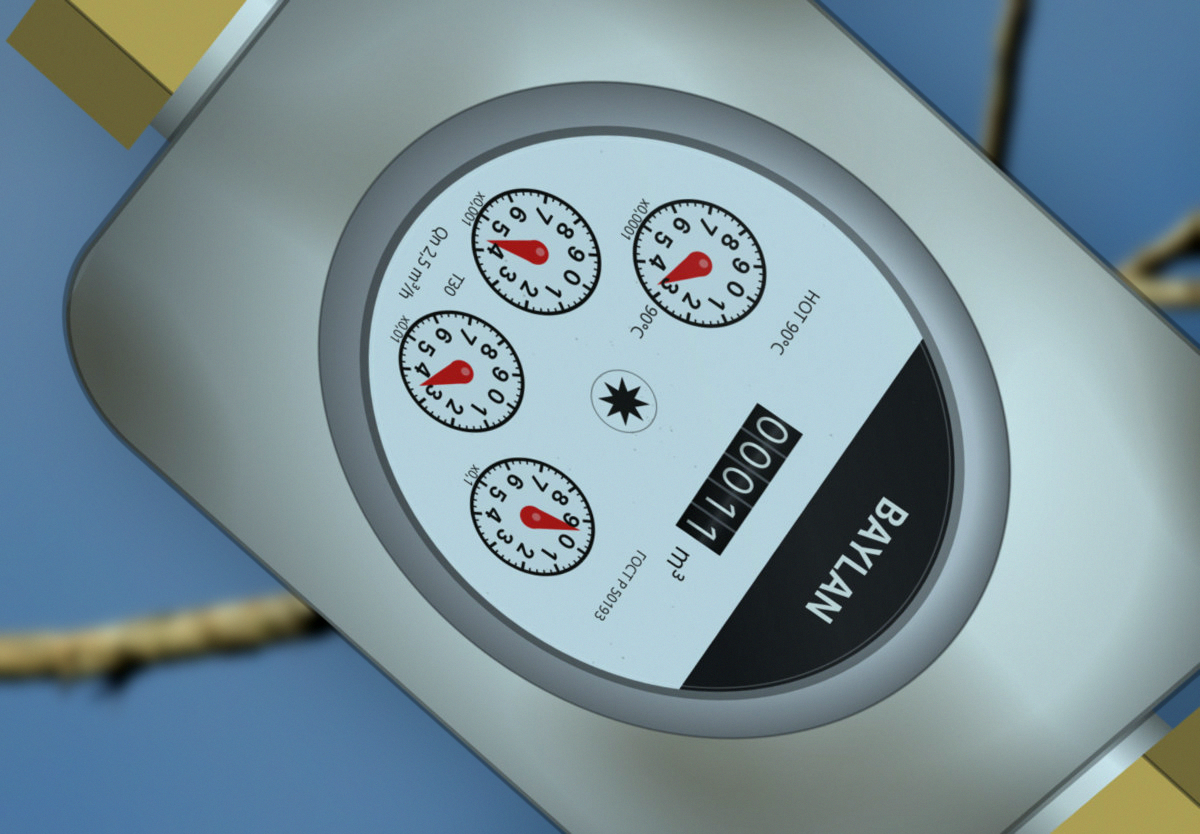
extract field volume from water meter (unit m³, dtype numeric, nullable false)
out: 10.9343 m³
